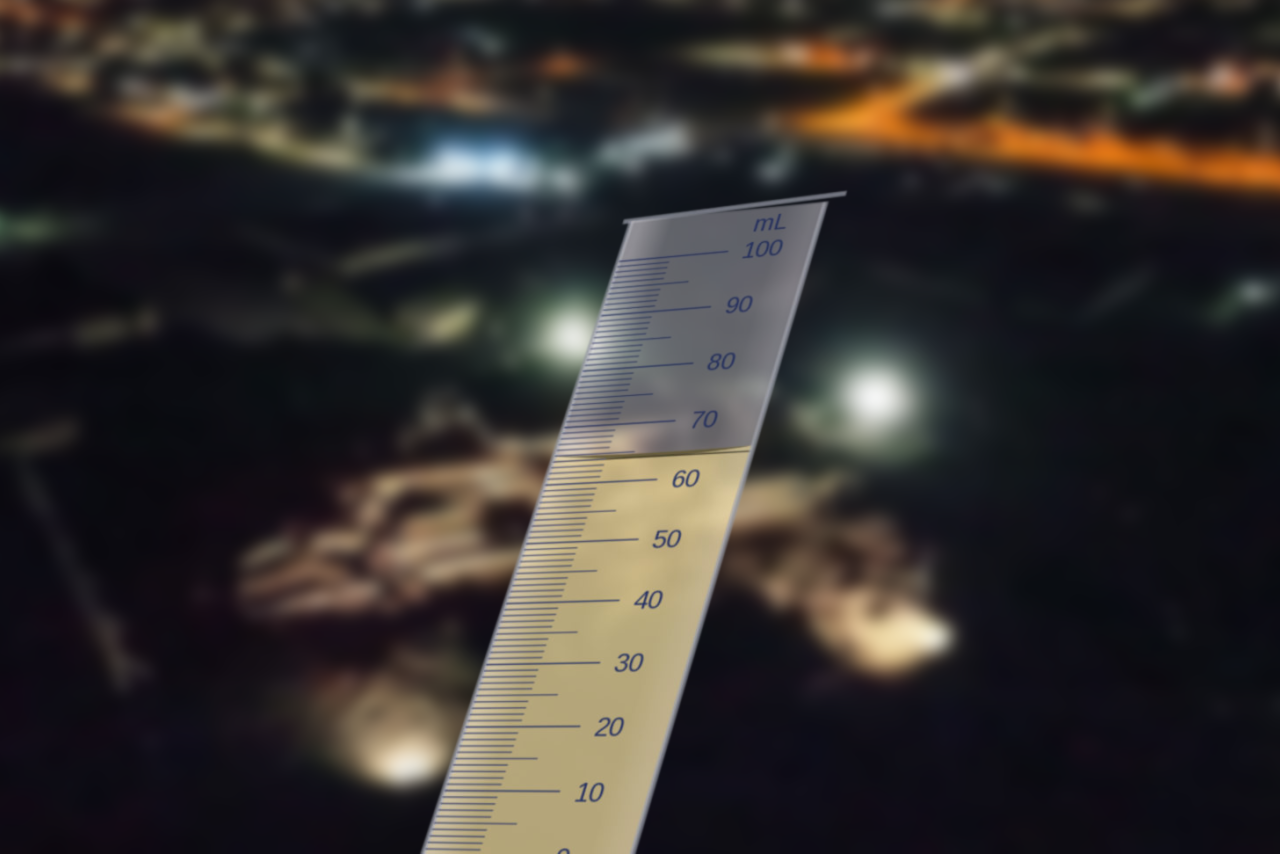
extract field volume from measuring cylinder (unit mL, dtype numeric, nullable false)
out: 64 mL
